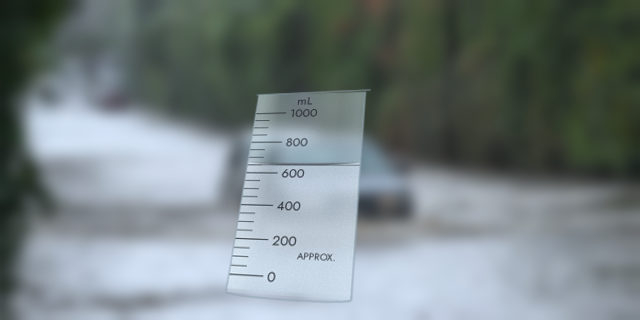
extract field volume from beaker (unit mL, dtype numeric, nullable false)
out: 650 mL
